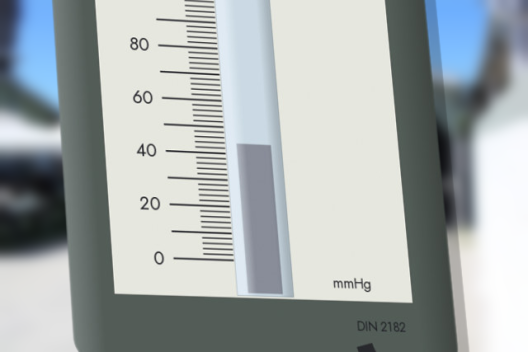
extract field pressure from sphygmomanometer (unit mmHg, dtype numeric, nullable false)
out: 44 mmHg
